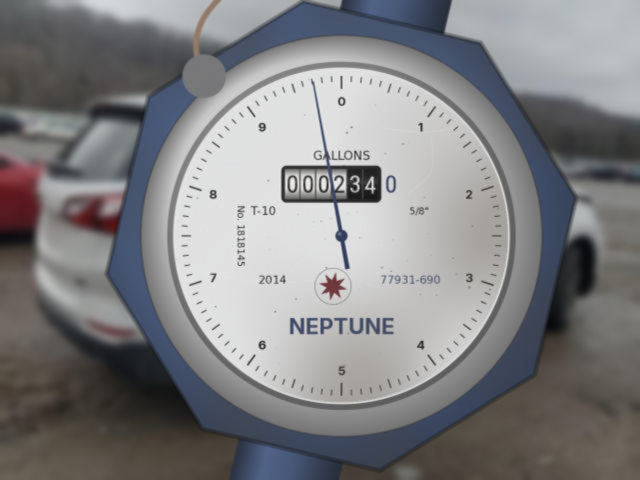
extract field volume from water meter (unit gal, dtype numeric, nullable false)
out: 2339.7 gal
